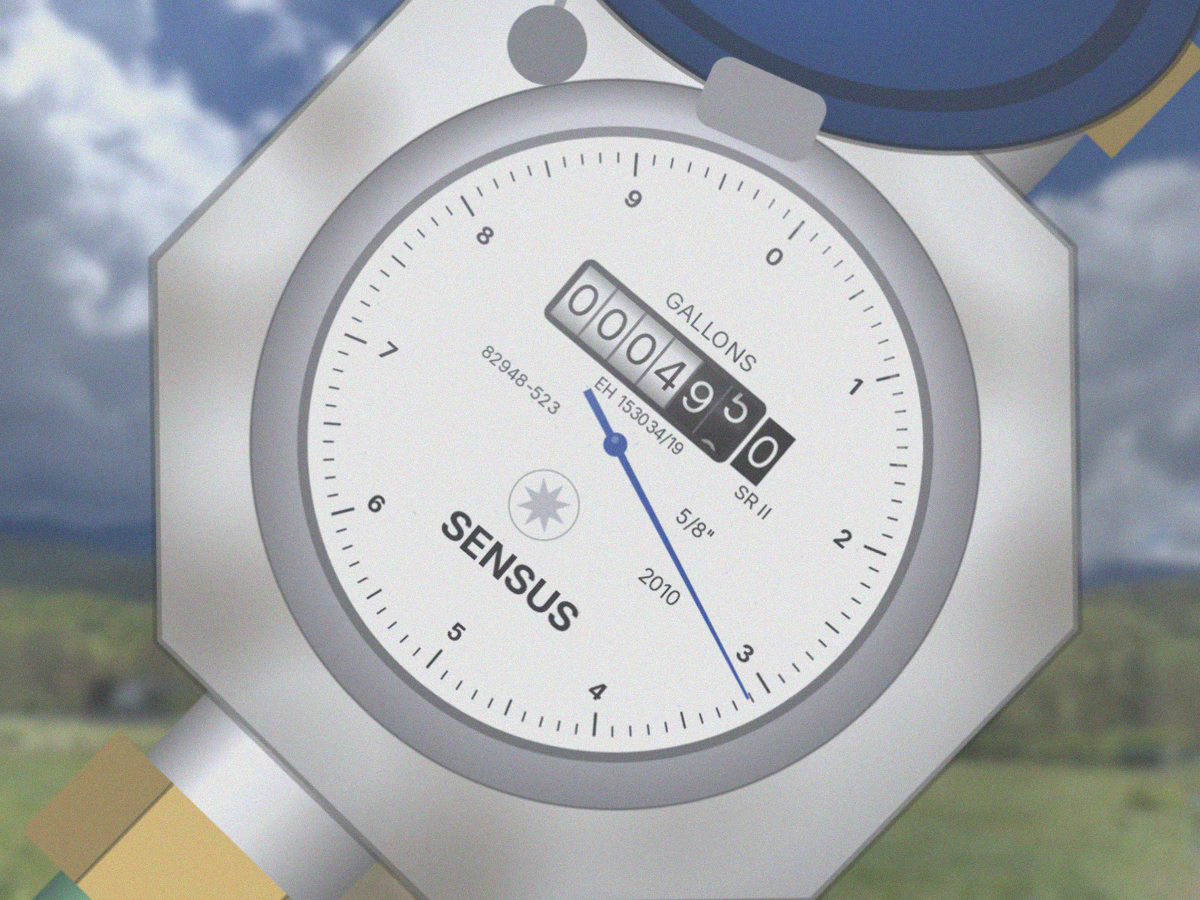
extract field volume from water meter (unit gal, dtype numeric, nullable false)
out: 4953.1 gal
